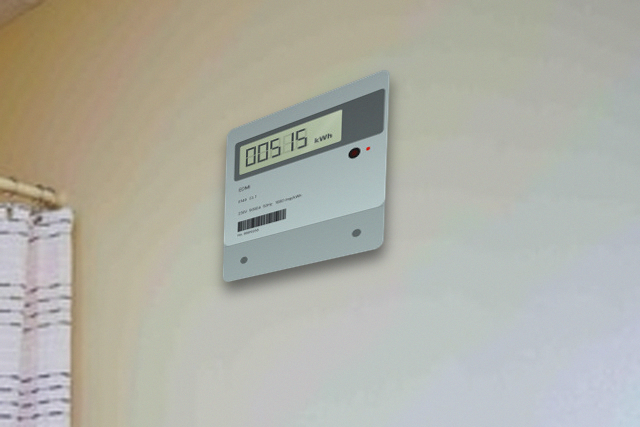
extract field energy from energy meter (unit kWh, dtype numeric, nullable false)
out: 515 kWh
